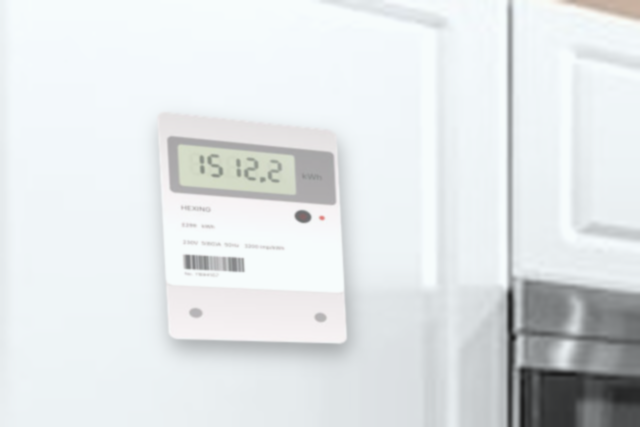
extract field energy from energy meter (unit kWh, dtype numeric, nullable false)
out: 1512.2 kWh
